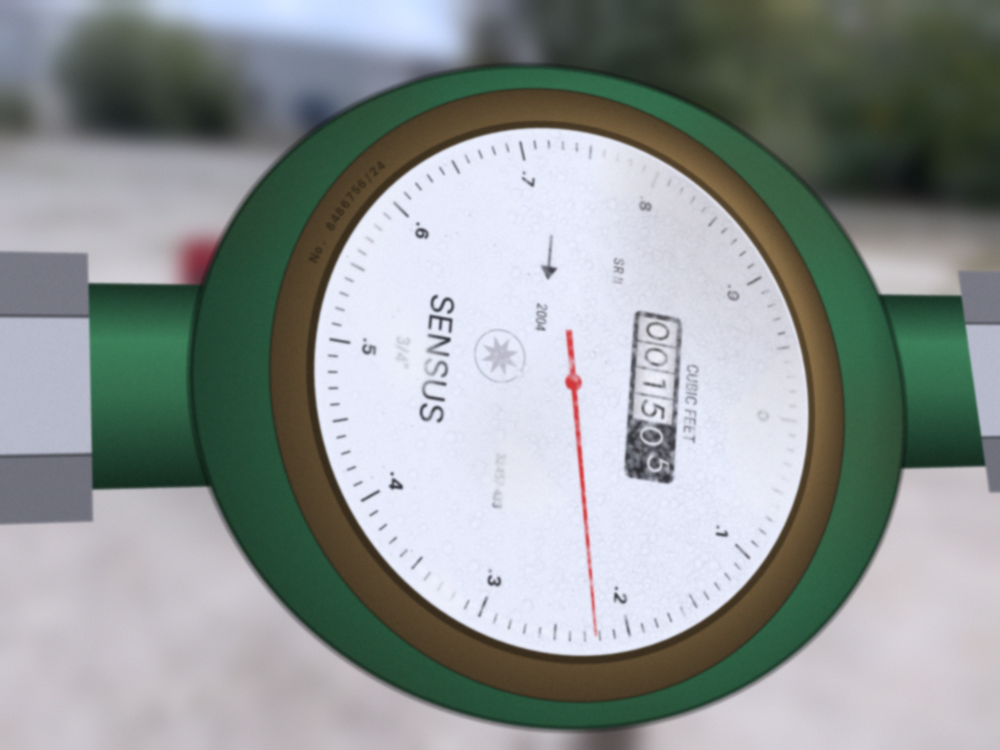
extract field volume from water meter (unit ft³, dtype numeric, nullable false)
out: 1505.22 ft³
